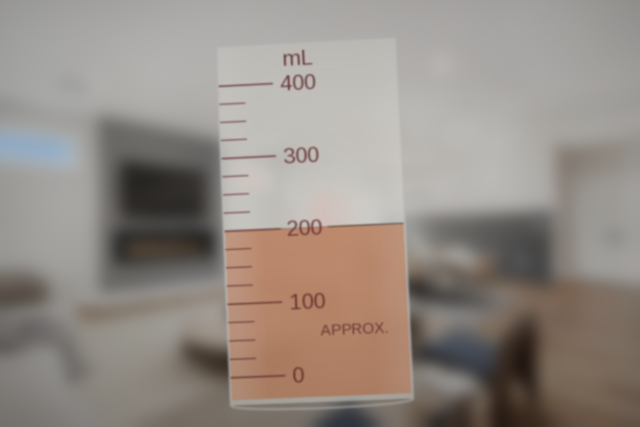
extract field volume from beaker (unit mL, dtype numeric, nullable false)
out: 200 mL
